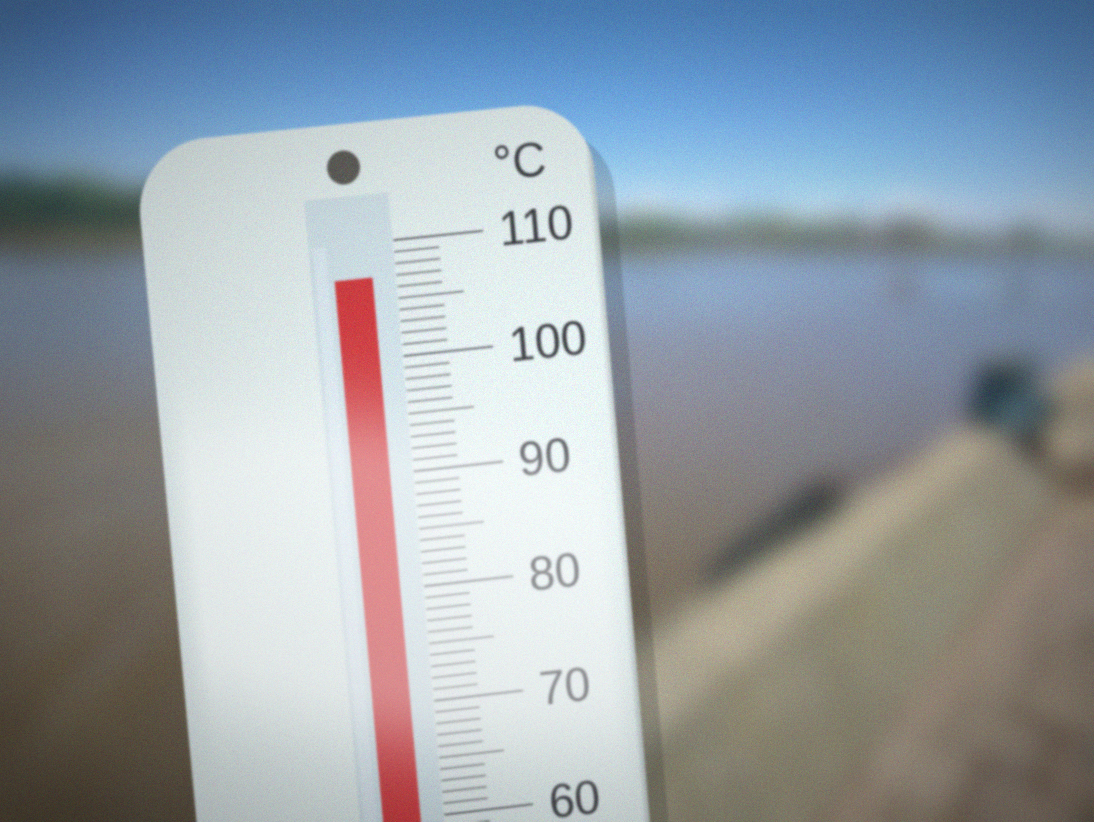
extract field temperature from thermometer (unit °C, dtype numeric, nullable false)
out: 107 °C
